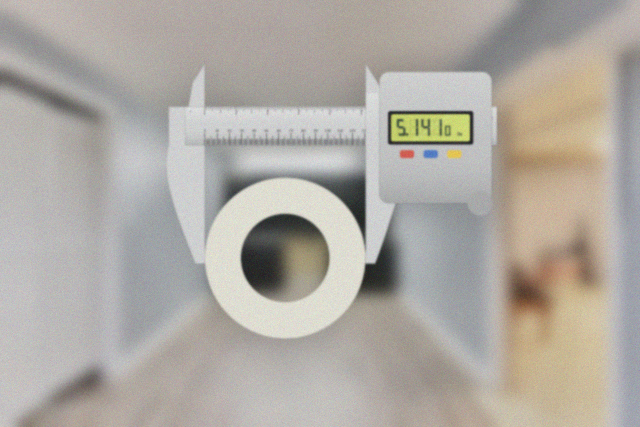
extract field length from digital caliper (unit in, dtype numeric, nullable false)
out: 5.1410 in
